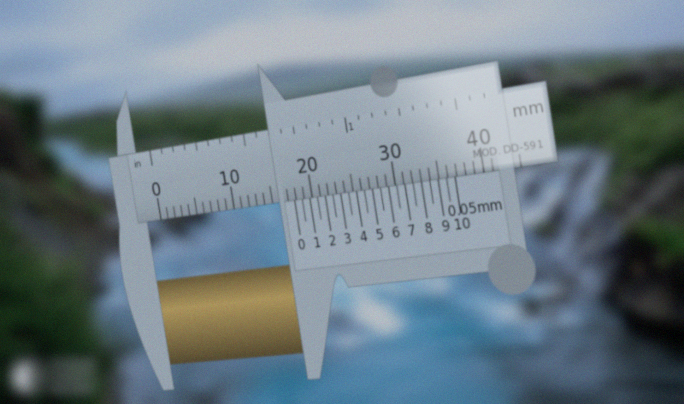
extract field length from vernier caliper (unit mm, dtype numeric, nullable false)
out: 17.8 mm
